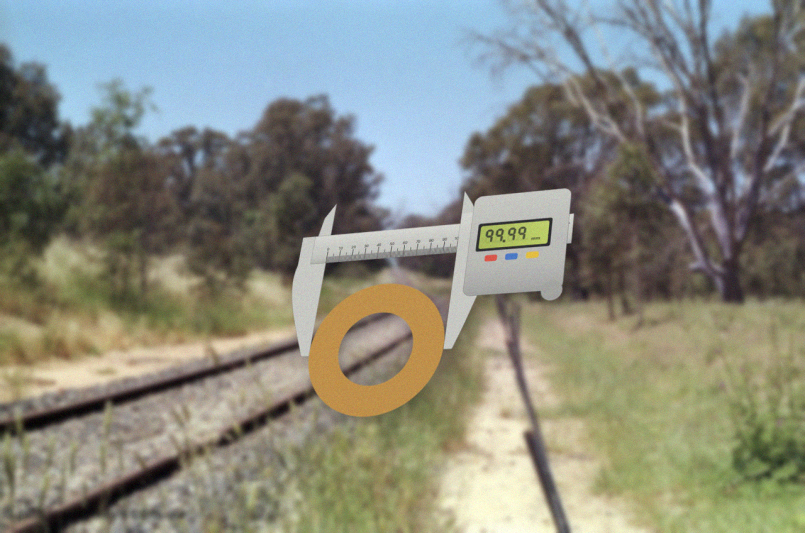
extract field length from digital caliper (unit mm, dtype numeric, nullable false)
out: 99.99 mm
